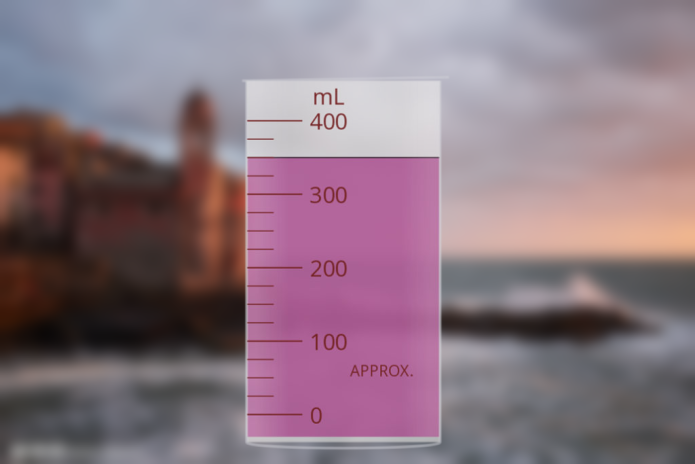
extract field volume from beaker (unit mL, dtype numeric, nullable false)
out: 350 mL
